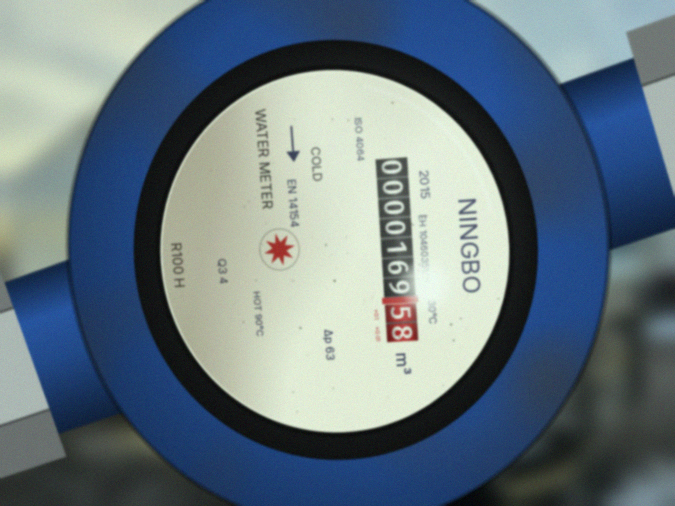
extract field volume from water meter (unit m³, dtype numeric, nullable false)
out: 169.58 m³
